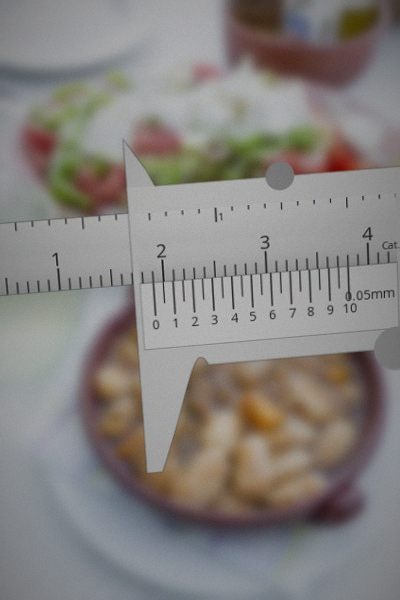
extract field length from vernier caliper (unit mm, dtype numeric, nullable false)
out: 19.0 mm
